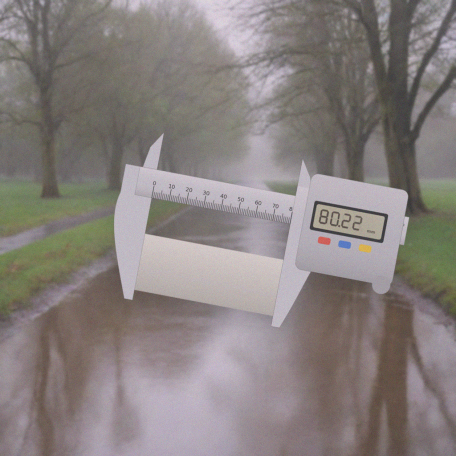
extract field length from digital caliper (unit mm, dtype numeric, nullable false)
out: 80.22 mm
